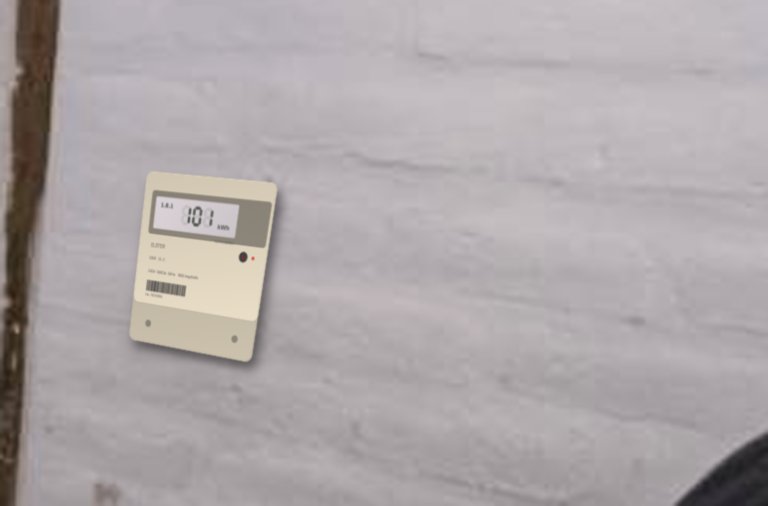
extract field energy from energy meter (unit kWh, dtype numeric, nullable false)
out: 101 kWh
